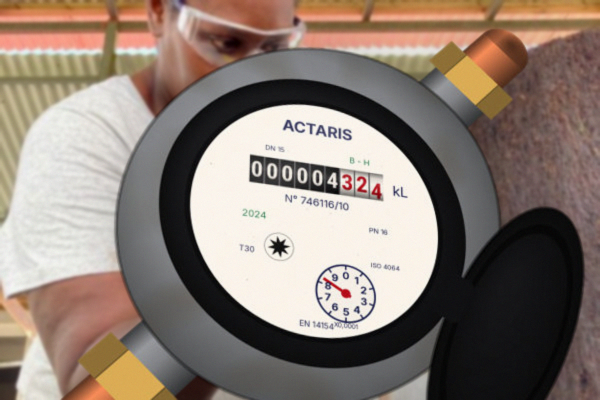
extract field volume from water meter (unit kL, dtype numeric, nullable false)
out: 4.3238 kL
